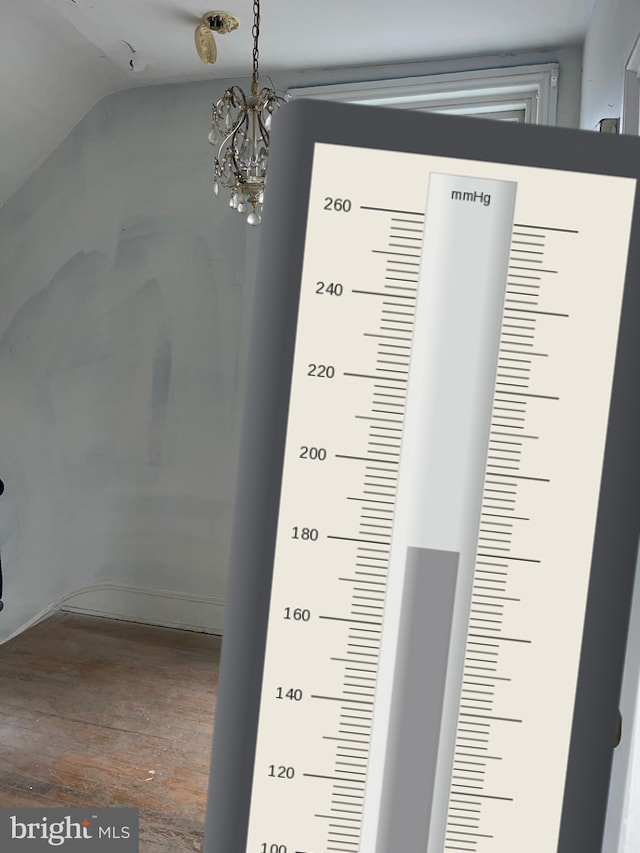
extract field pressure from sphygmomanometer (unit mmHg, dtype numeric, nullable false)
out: 180 mmHg
